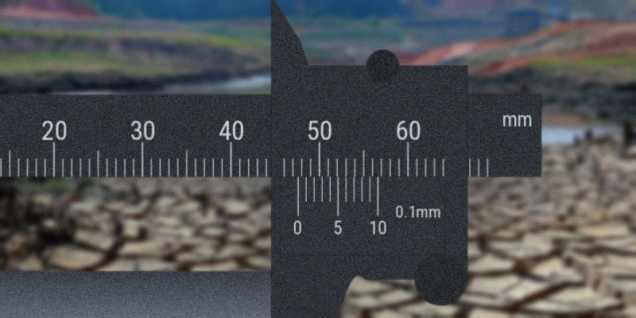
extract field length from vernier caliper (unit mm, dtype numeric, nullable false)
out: 47.6 mm
